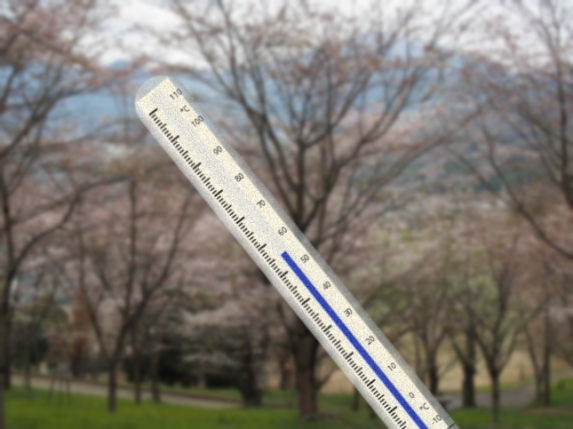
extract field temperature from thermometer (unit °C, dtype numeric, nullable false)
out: 55 °C
